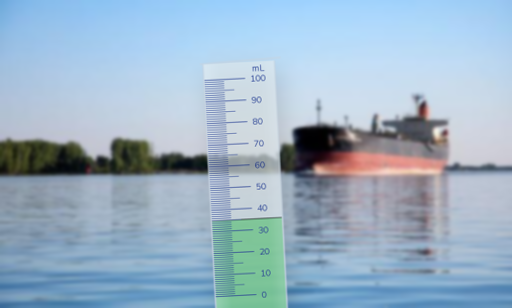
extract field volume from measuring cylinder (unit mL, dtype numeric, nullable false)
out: 35 mL
